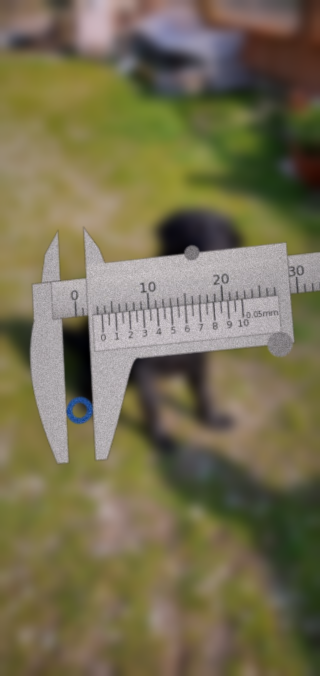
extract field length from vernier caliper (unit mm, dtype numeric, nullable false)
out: 3.6 mm
